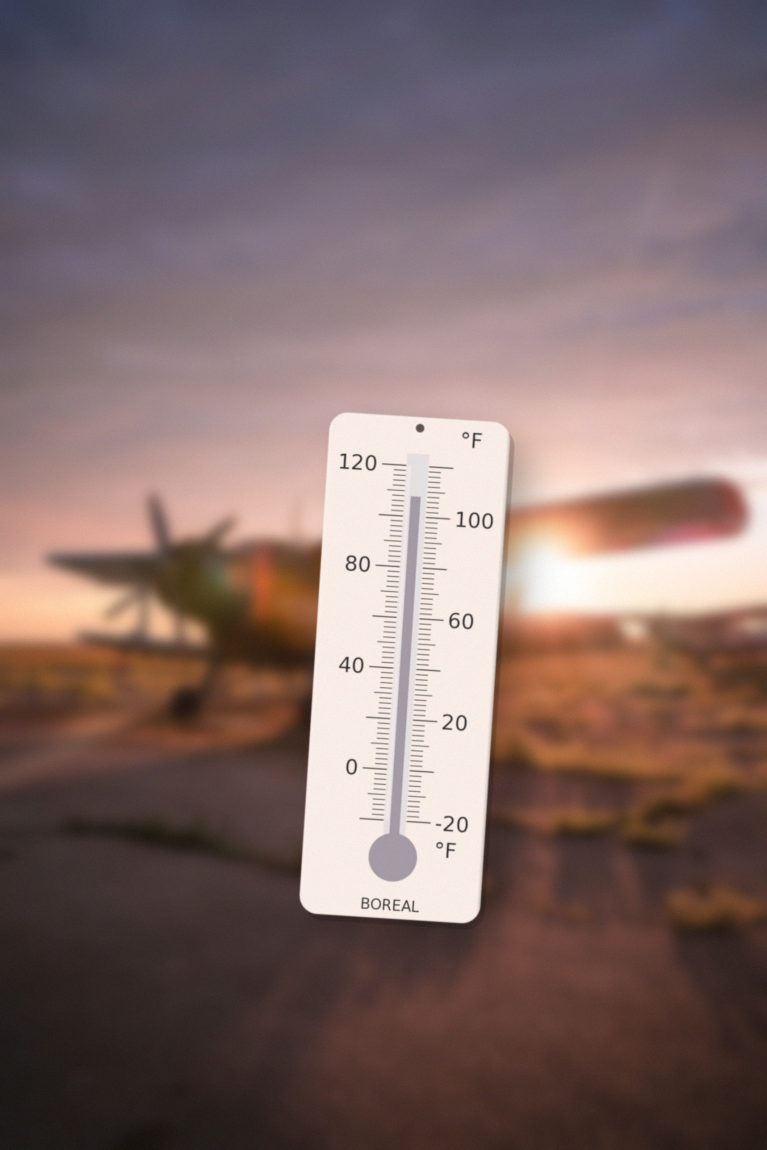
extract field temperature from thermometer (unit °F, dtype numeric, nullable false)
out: 108 °F
